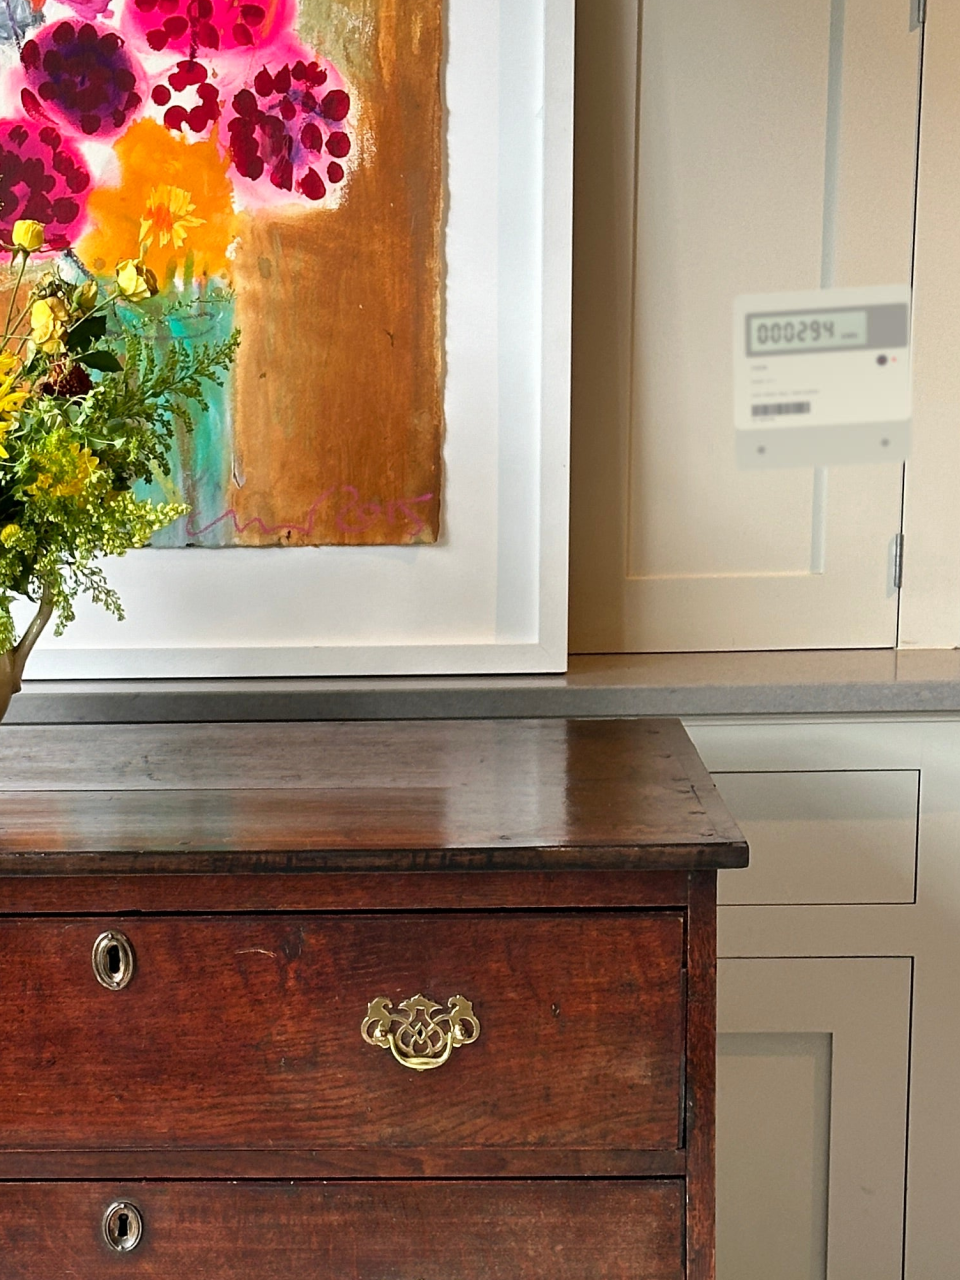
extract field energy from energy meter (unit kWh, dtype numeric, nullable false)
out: 294 kWh
